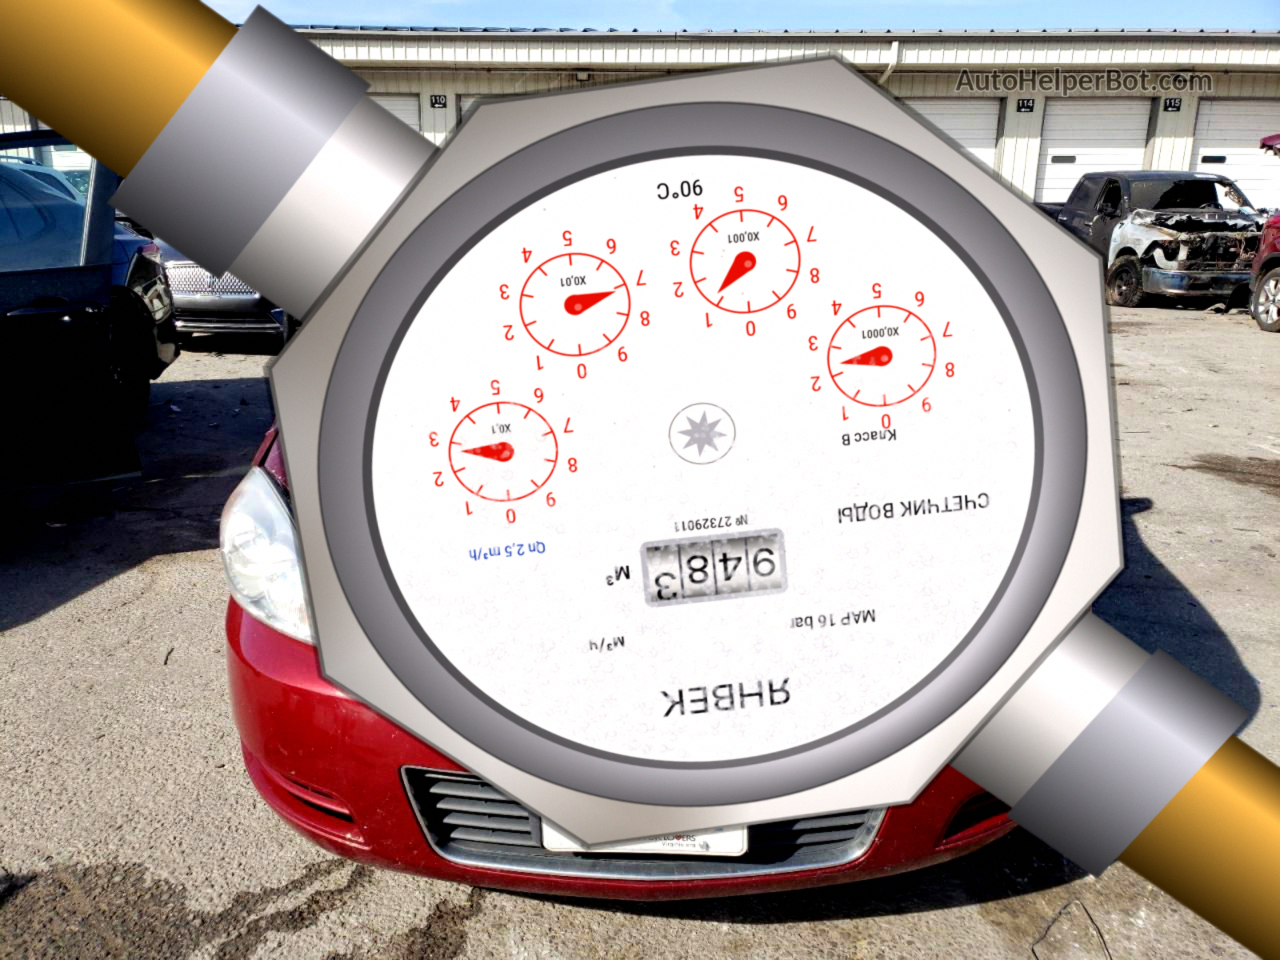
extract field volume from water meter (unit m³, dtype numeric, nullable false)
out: 9483.2712 m³
